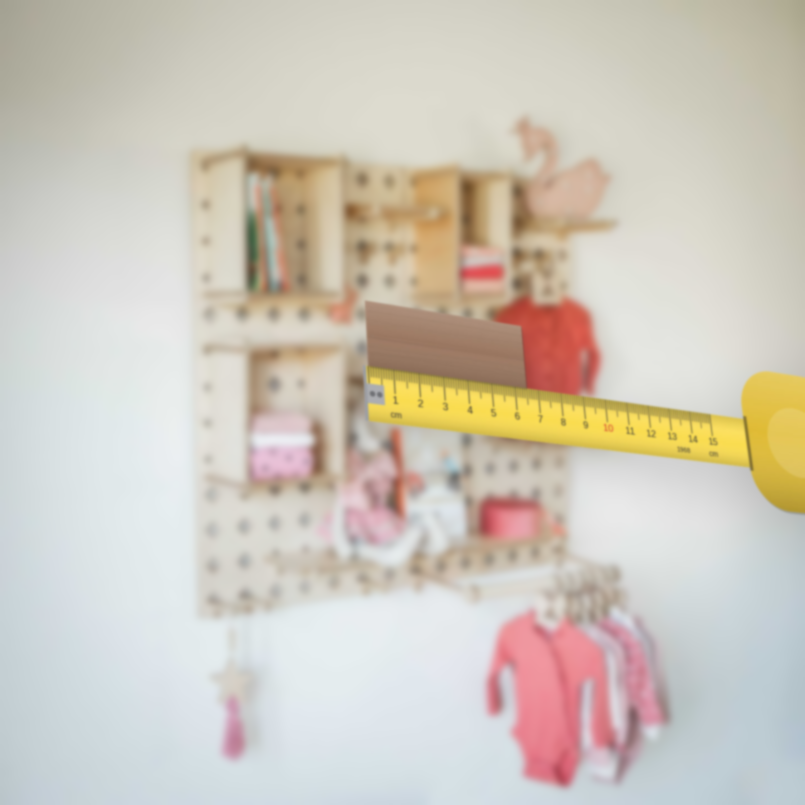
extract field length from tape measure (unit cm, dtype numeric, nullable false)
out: 6.5 cm
